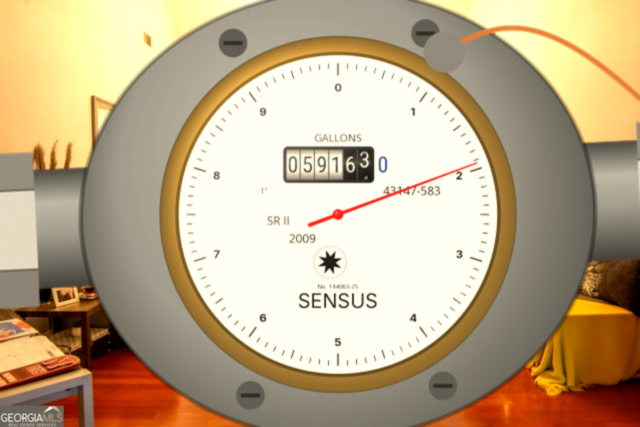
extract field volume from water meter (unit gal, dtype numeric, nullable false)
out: 591631.9 gal
